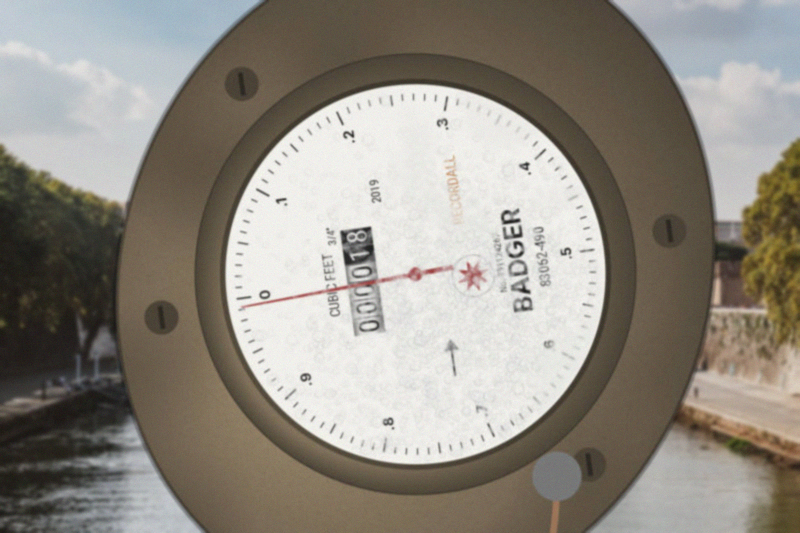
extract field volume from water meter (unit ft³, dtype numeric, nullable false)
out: 17.99 ft³
